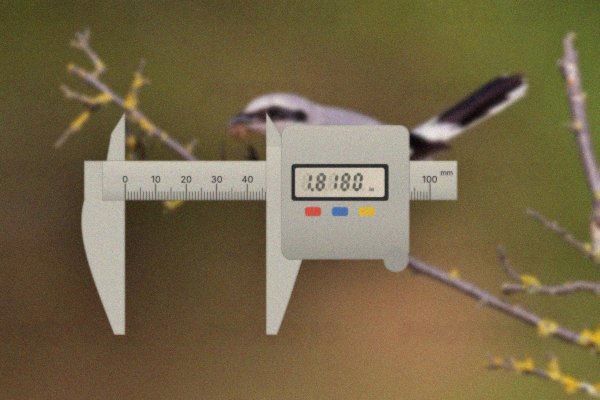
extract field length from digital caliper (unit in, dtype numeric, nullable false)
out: 1.8180 in
